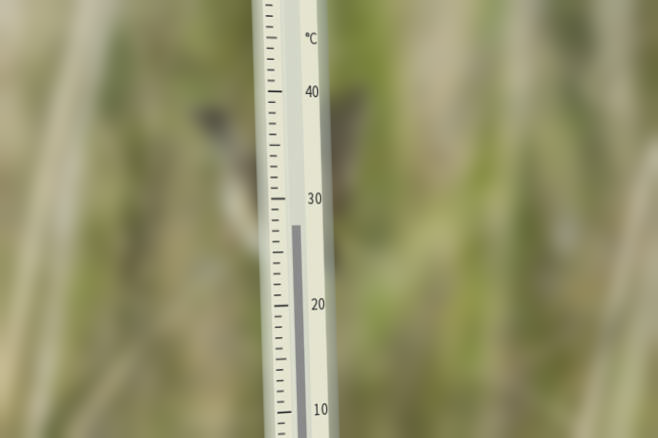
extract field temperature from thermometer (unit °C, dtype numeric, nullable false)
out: 27.5 °C
